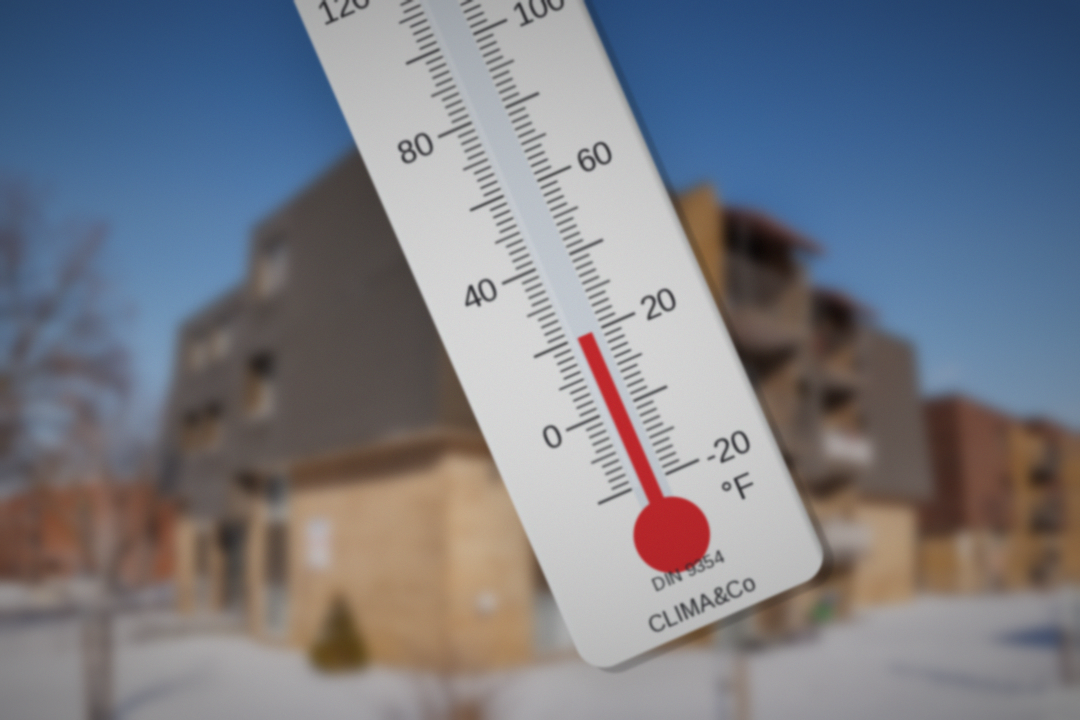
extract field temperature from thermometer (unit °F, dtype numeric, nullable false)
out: 20 °F
